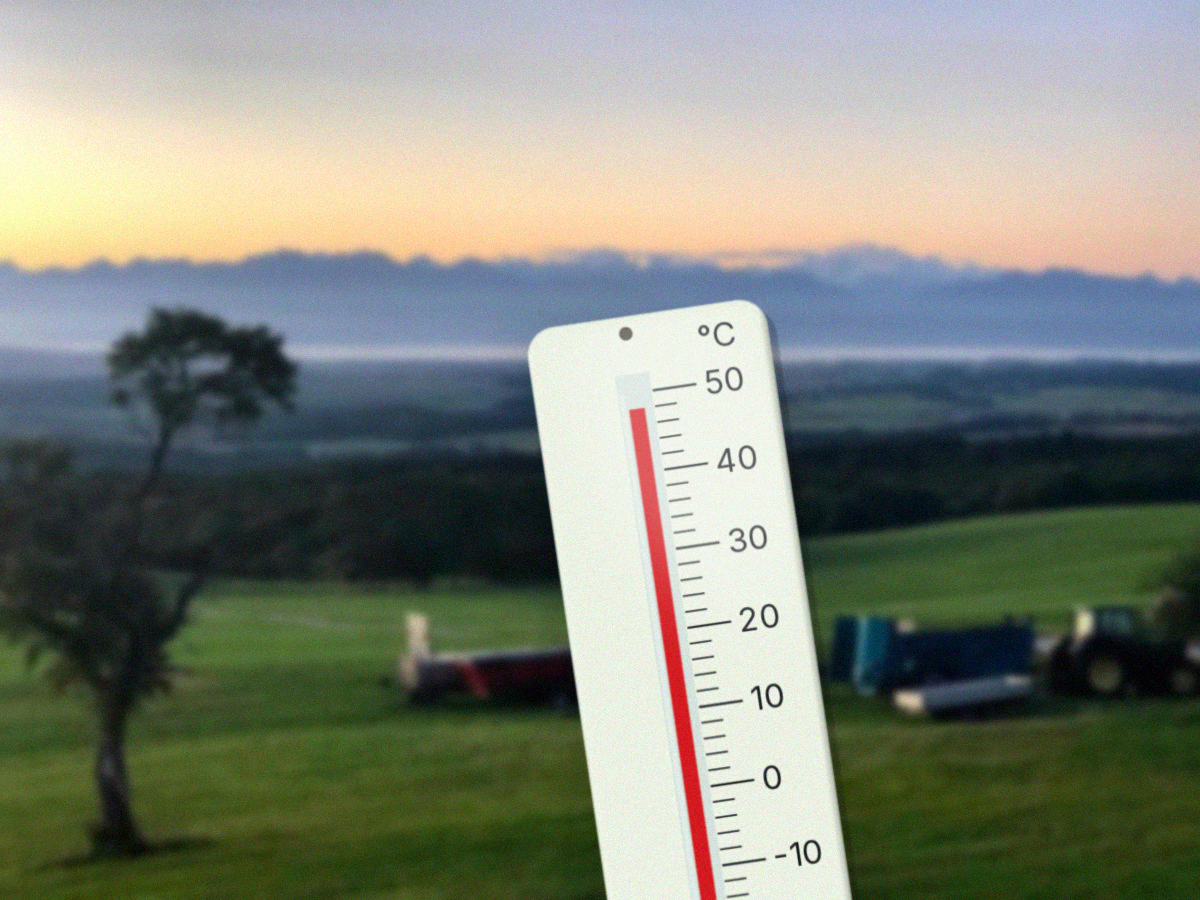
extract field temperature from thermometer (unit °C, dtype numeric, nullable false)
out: 48 °C
